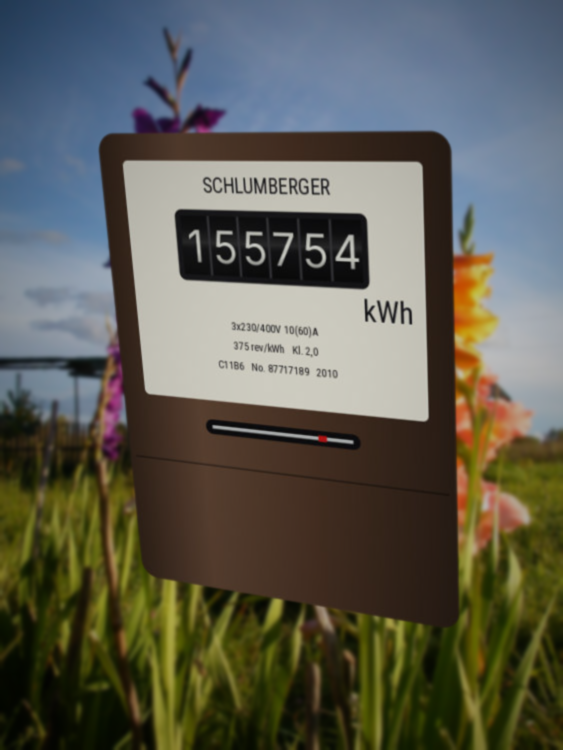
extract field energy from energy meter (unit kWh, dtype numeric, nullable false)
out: 155754 kWh
